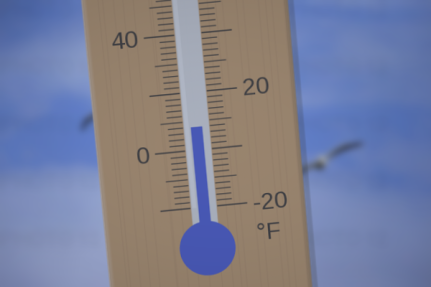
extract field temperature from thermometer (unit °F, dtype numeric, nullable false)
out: 8 °F
